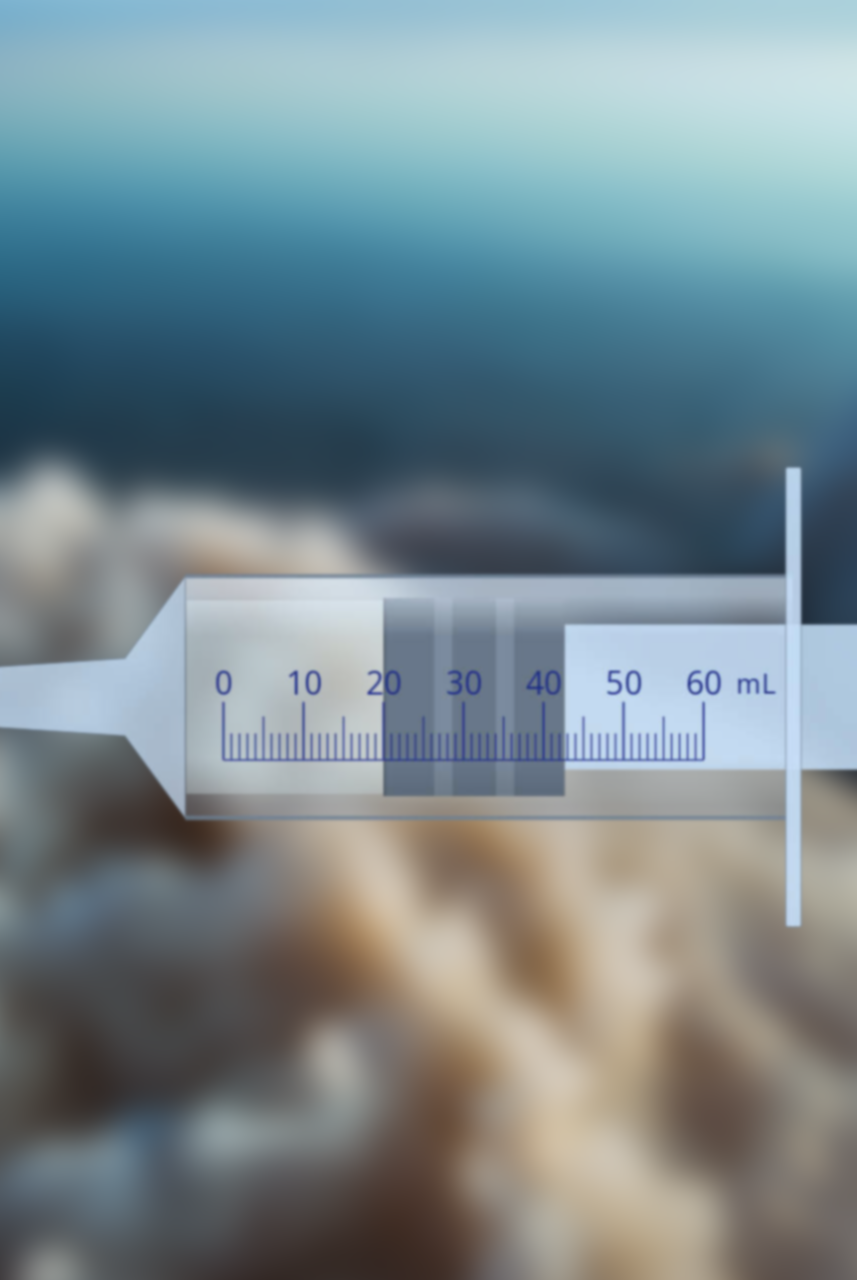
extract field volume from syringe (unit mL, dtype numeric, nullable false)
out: 20 mL
